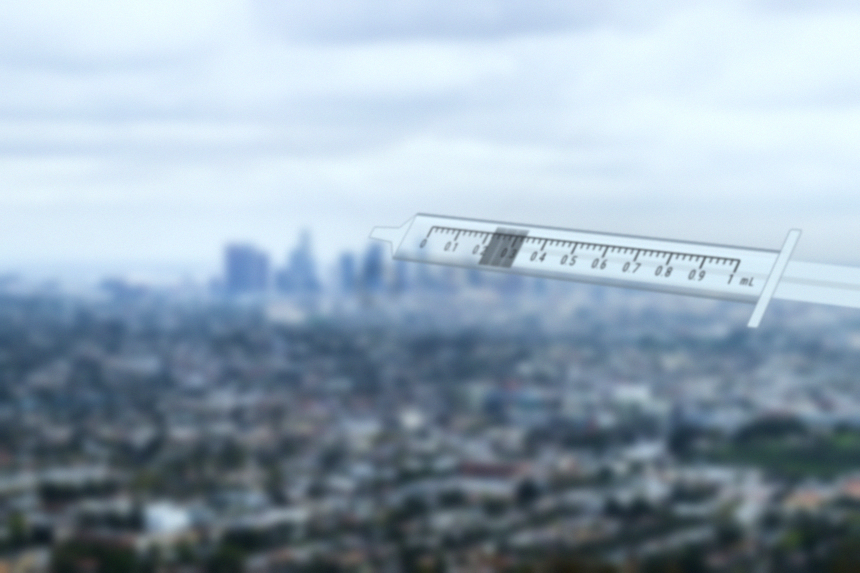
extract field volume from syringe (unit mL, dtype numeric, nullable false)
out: 0.22 mL
